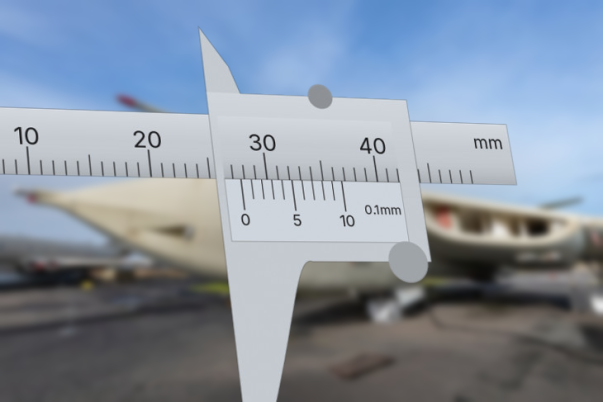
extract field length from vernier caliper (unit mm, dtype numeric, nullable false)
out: 27.7 mm
